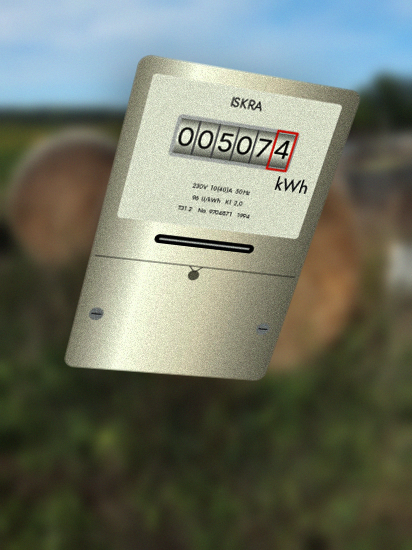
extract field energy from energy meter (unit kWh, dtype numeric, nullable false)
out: 507.4 kWh
